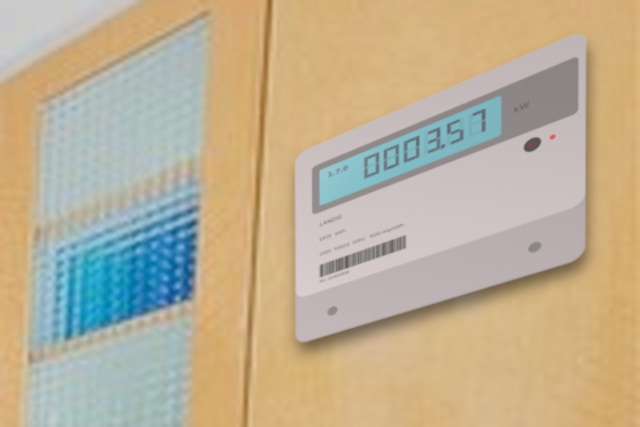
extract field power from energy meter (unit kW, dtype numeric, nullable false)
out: 3.57 kW
